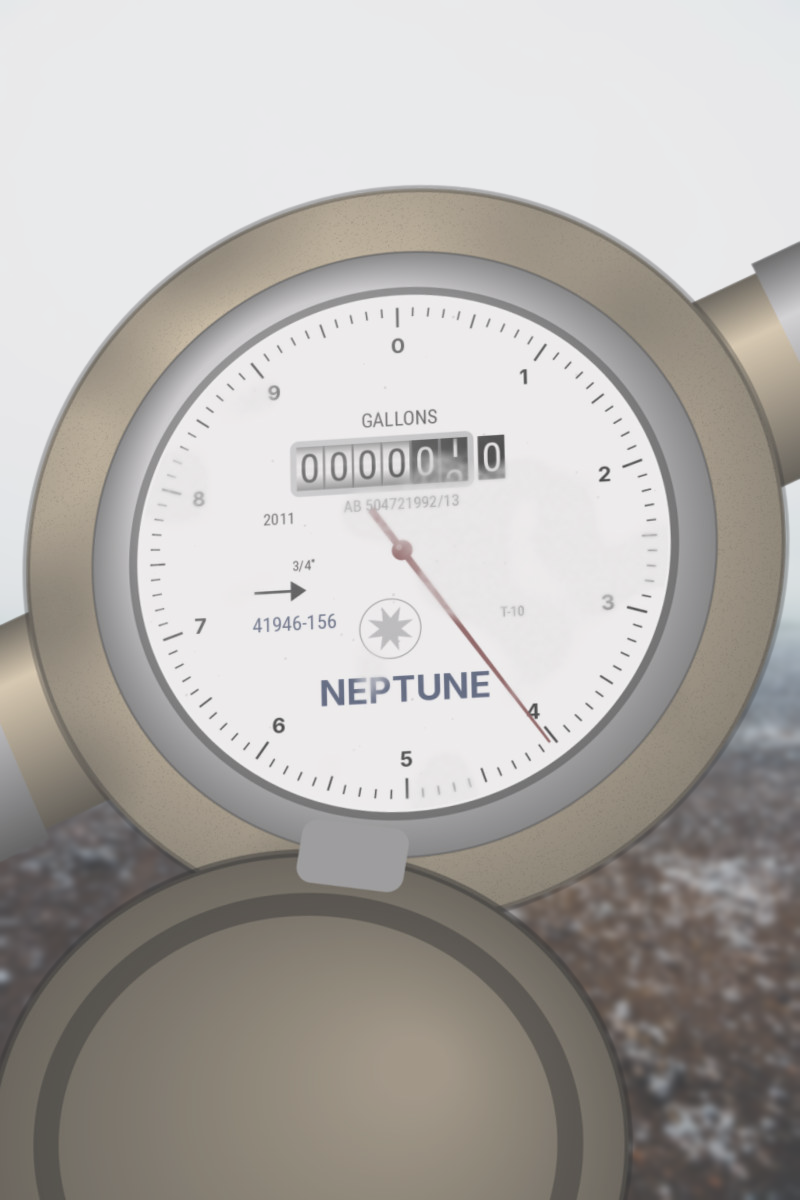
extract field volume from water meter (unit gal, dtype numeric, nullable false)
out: 14.0 gal
